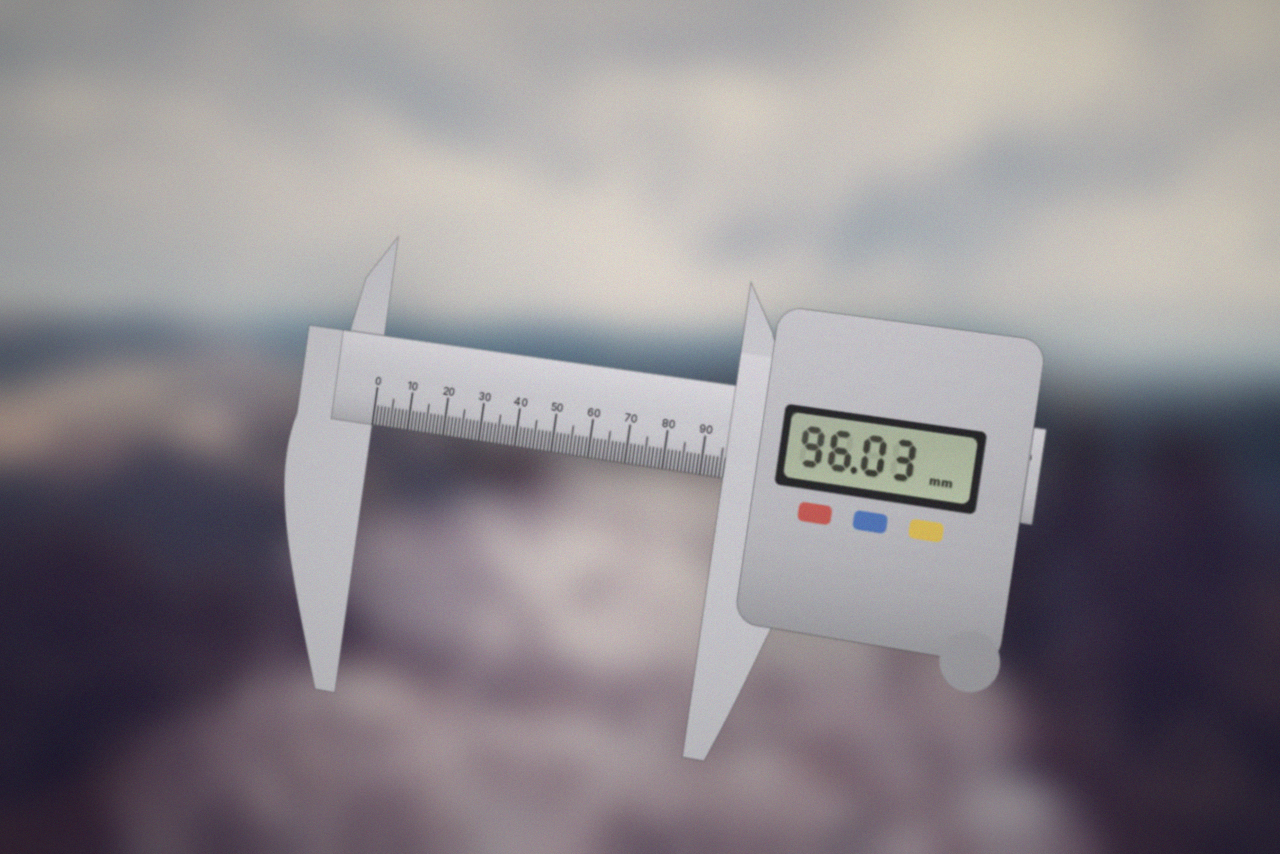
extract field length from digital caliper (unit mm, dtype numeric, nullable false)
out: 96.03 mm
